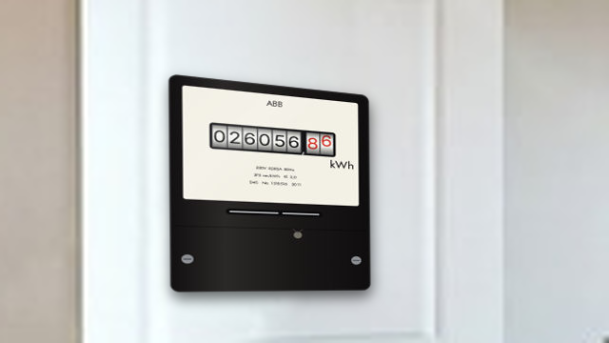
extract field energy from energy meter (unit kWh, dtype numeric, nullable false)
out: 26056.86 kWh
